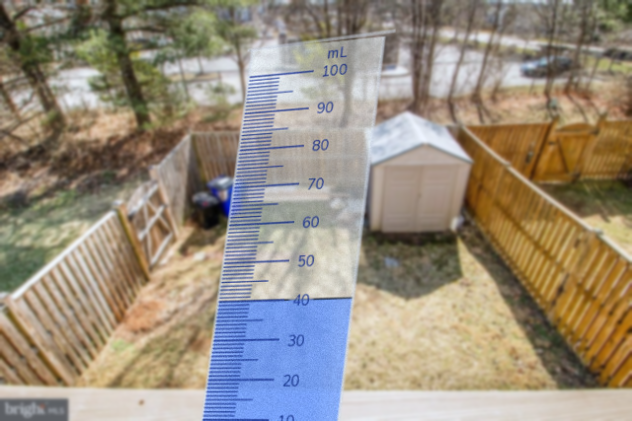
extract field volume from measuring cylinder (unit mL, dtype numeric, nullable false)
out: 40 mL
